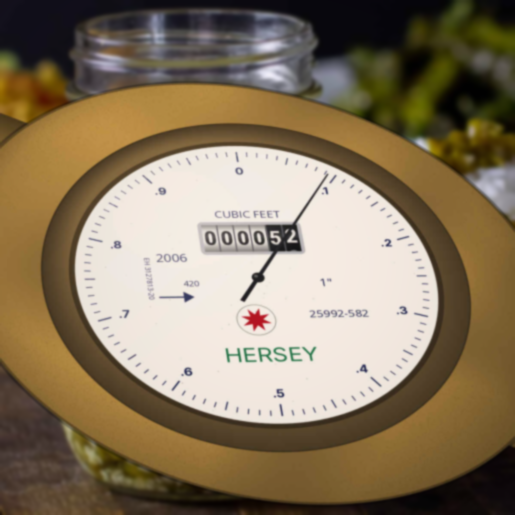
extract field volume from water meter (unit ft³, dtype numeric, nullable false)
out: 52.09 ft³
